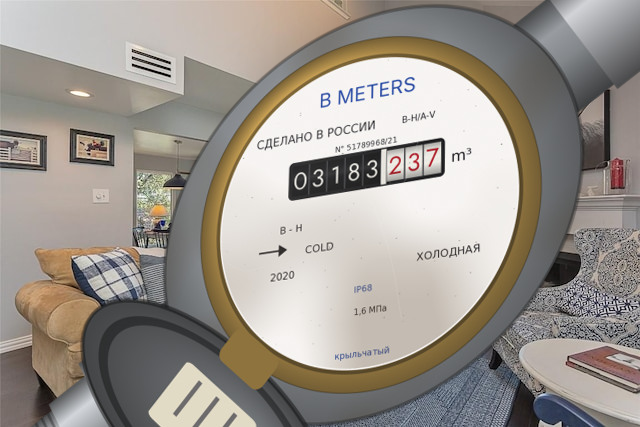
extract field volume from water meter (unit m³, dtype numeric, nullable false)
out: 3183.237 m³
